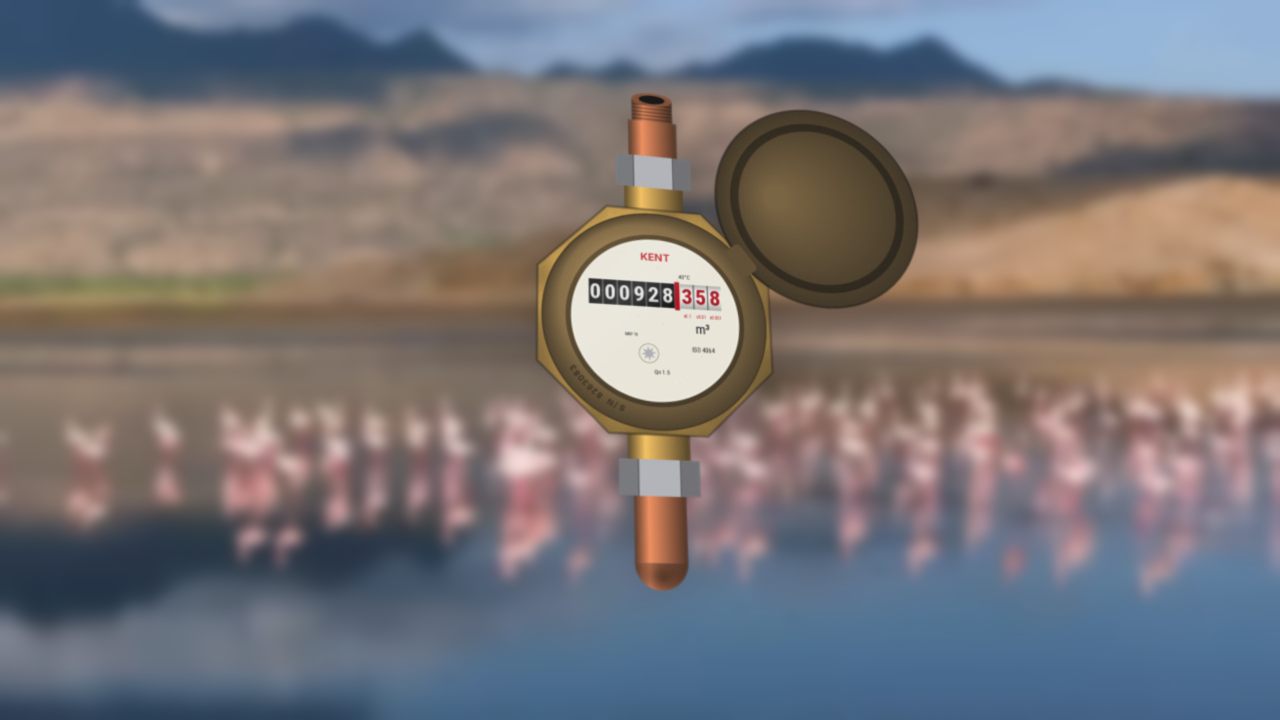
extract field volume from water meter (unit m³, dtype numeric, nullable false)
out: 928.358 m³
